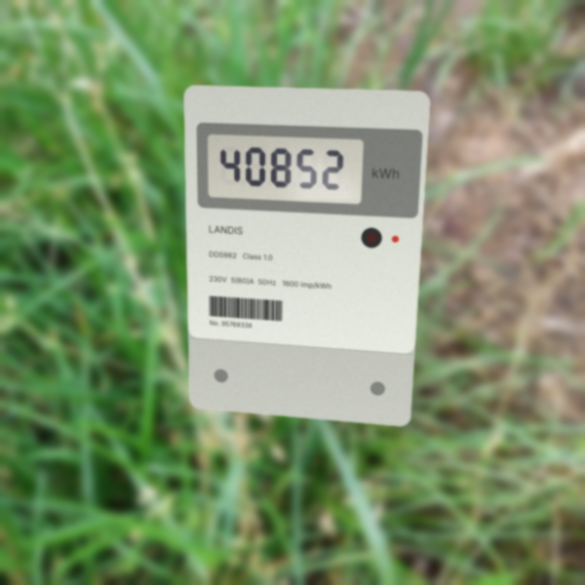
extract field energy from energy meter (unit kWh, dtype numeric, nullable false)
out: 40852 kWh
